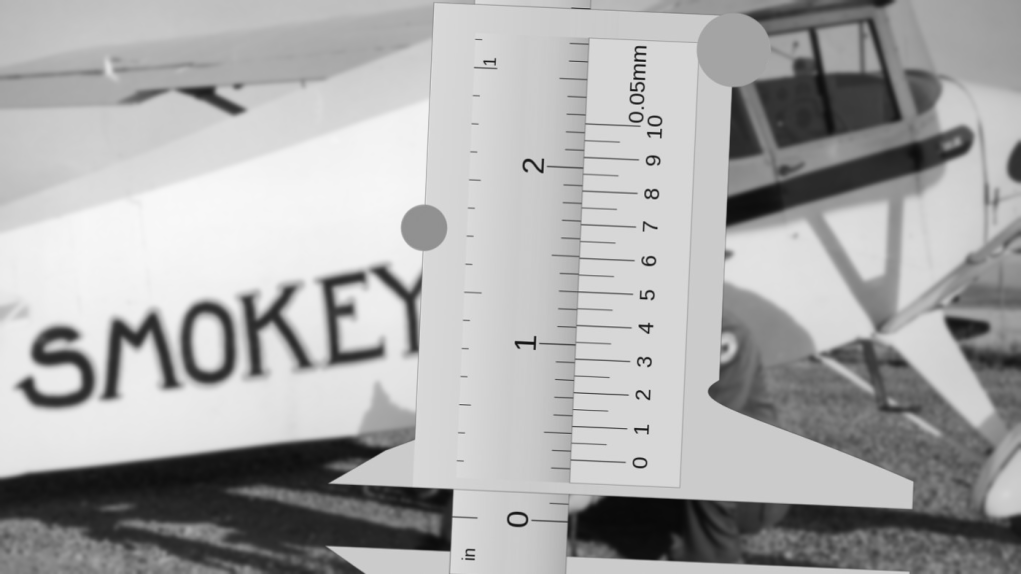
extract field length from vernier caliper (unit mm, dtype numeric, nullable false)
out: 3.5 mm
